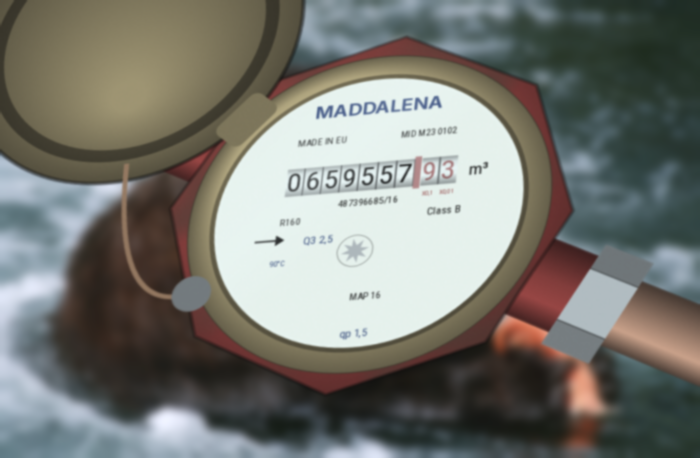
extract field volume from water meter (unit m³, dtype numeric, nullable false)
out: 659557.93 m³
